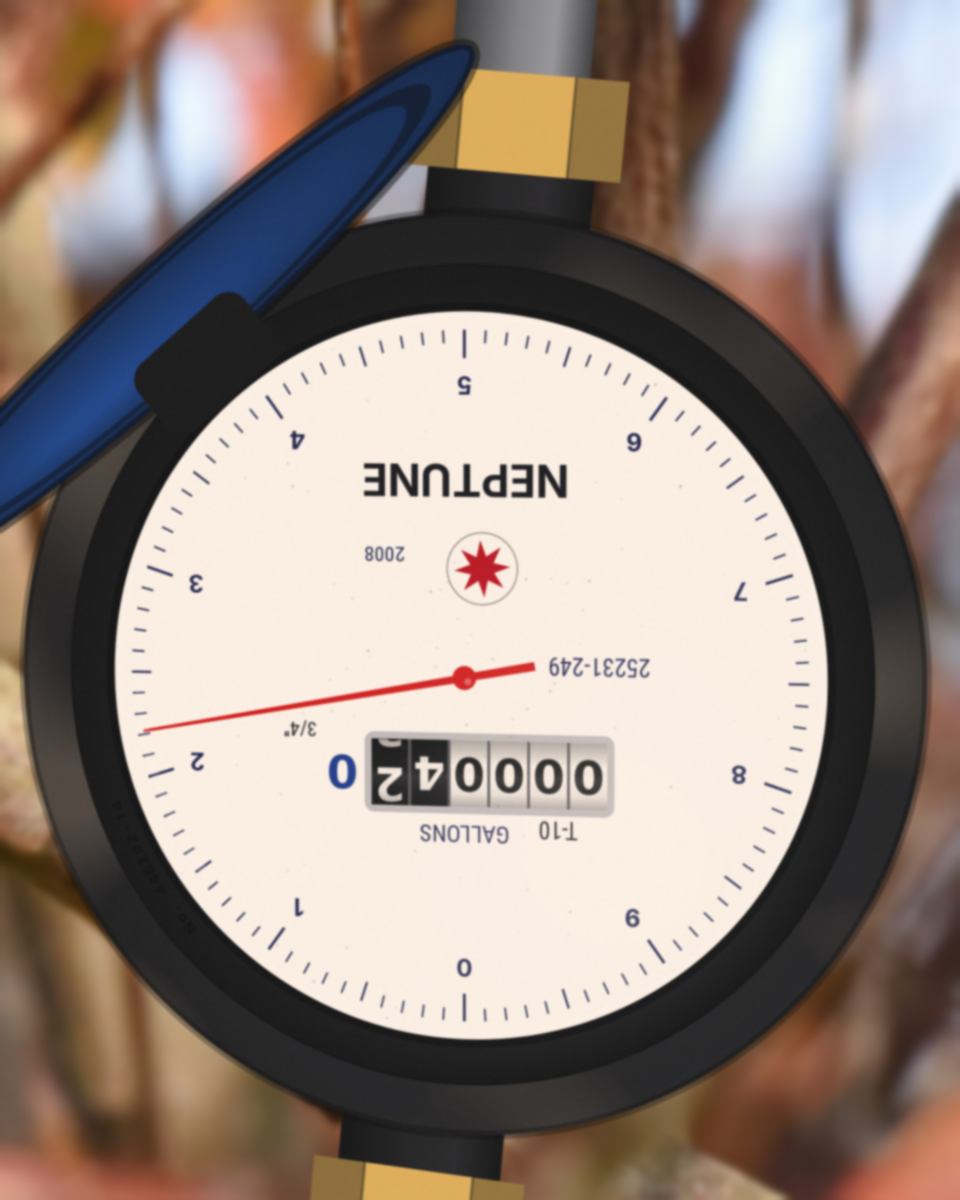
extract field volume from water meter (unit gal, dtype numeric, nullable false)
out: 422.2 gal
